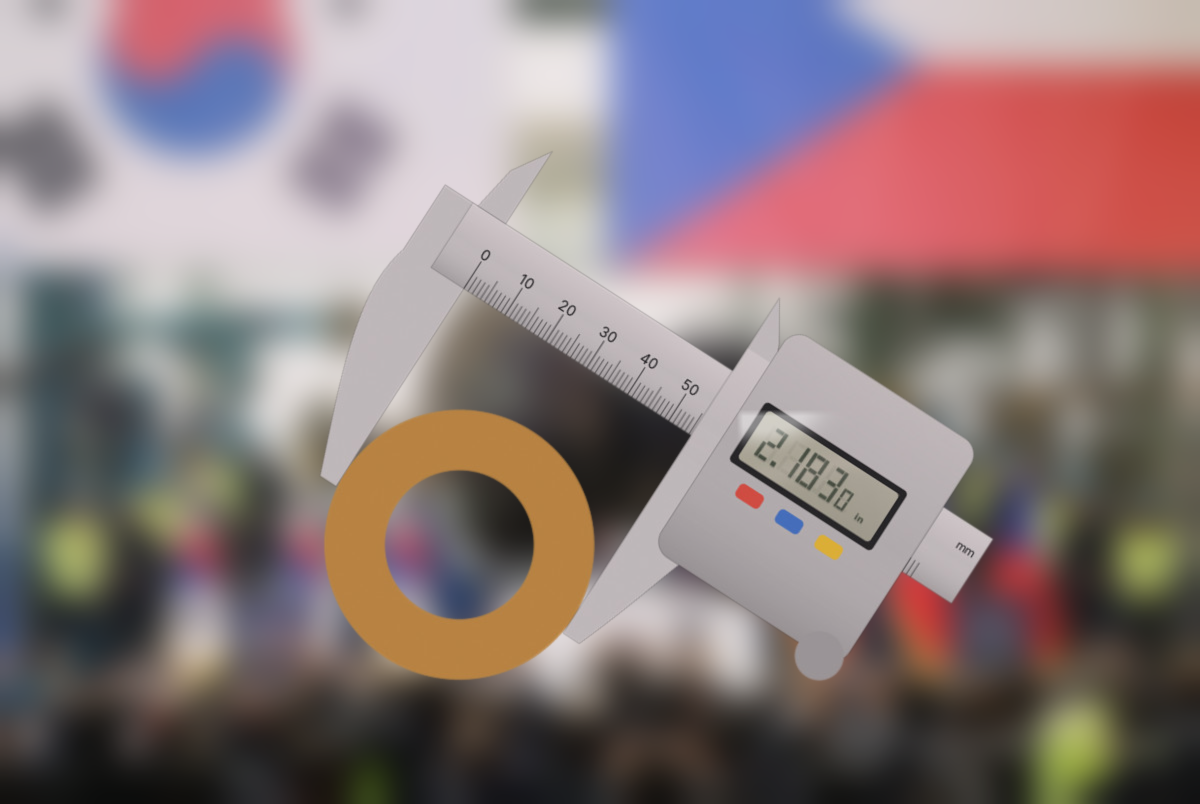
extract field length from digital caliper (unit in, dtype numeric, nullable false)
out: 2.1830 in
